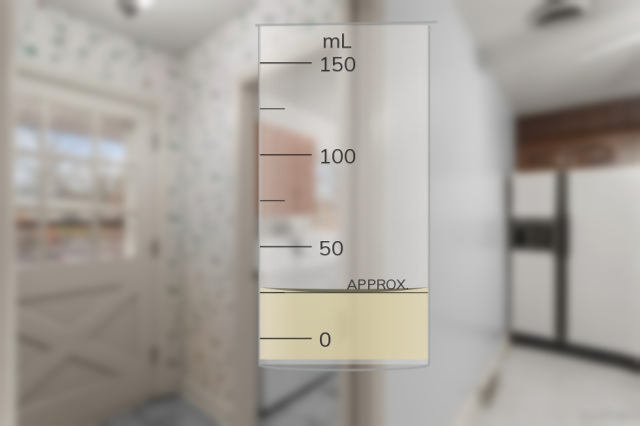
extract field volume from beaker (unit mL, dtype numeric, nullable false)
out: 25 mL
